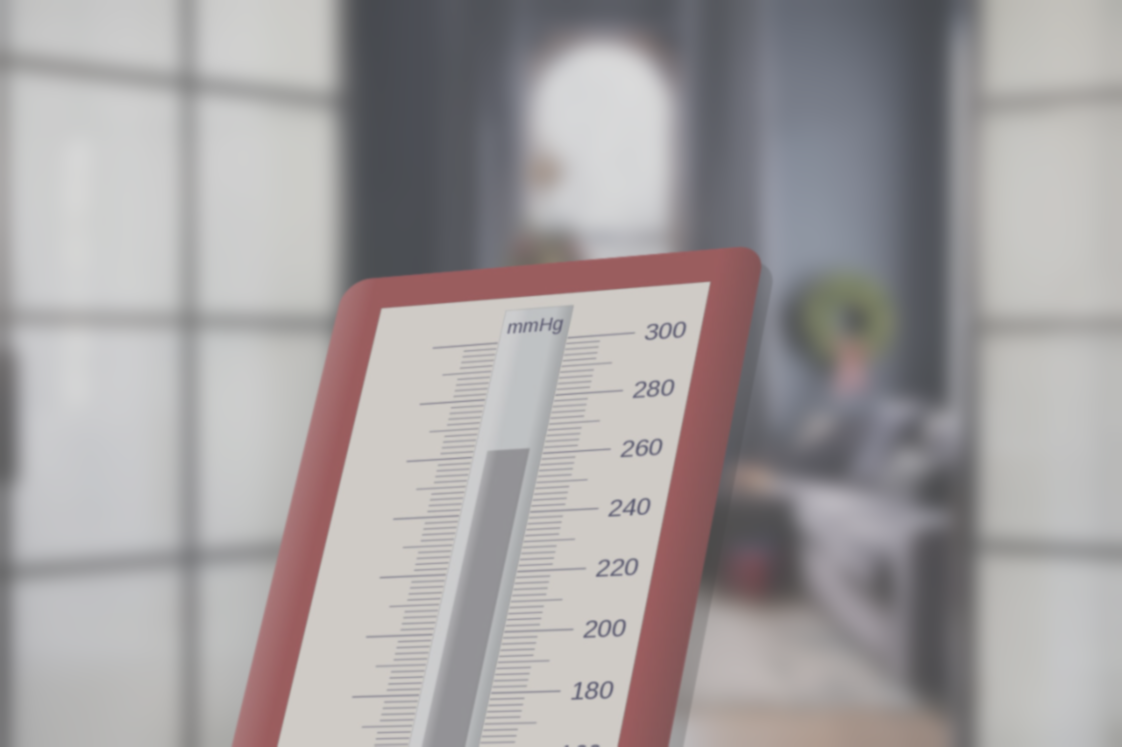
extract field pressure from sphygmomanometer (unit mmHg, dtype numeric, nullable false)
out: 262 mmHg
